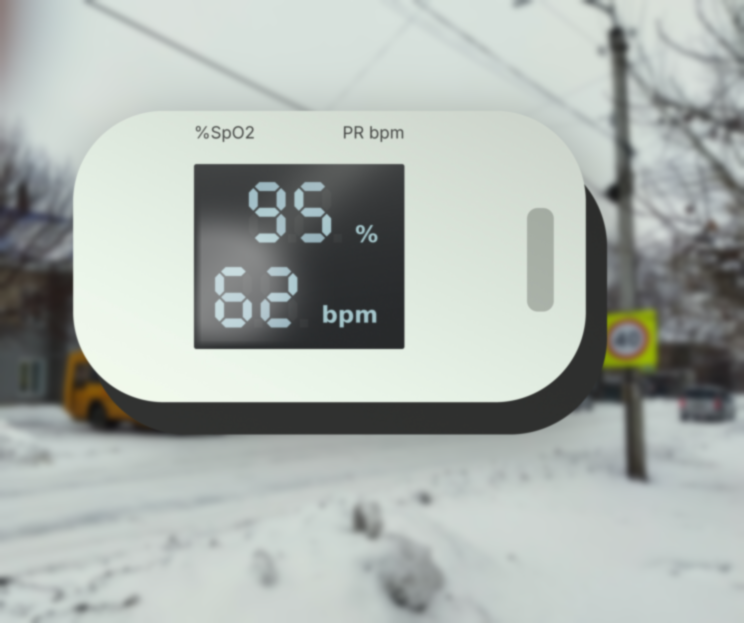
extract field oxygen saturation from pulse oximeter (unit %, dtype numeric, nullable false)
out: 95 %
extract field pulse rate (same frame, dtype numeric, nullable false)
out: 62 bpm
